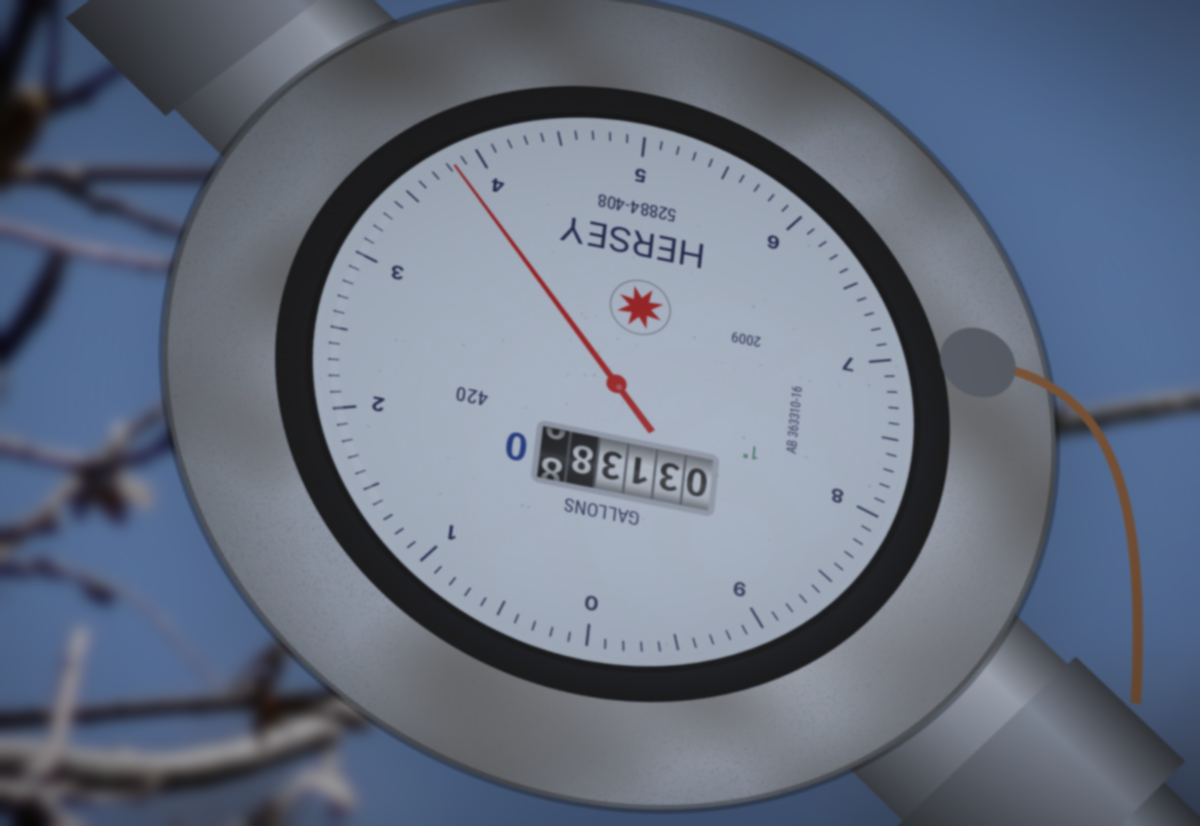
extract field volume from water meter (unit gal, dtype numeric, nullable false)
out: 313883.8 gal
